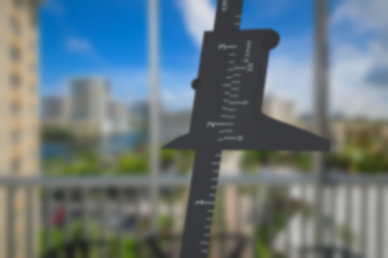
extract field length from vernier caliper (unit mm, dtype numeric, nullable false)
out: 18.2 mm
